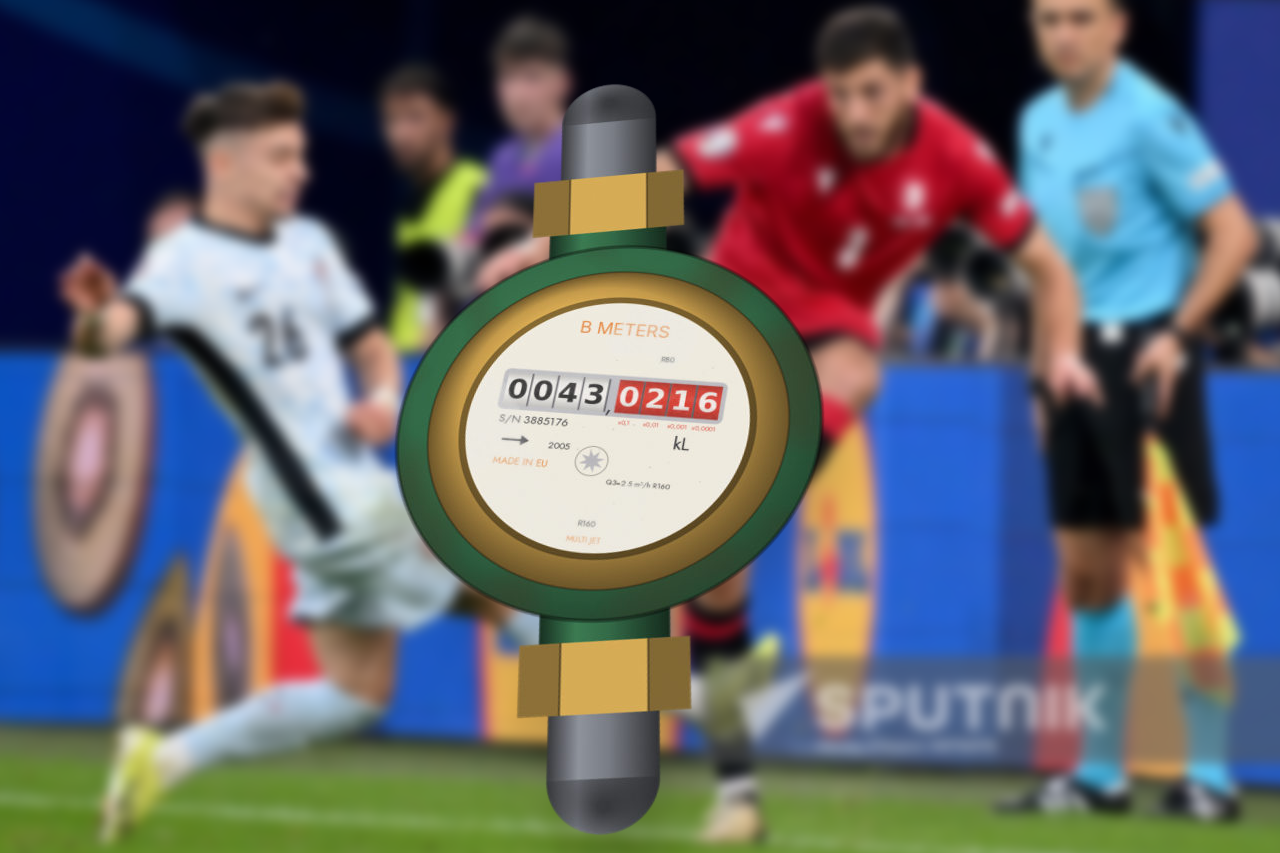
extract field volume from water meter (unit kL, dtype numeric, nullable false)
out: 43.0216 kL
